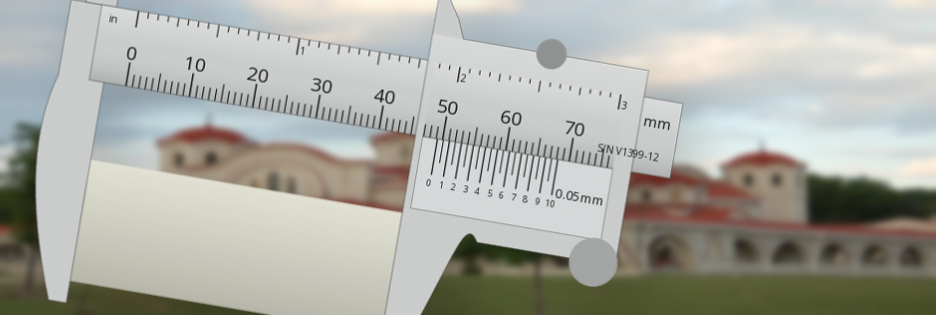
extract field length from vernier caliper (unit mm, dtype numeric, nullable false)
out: 49.2 mm
